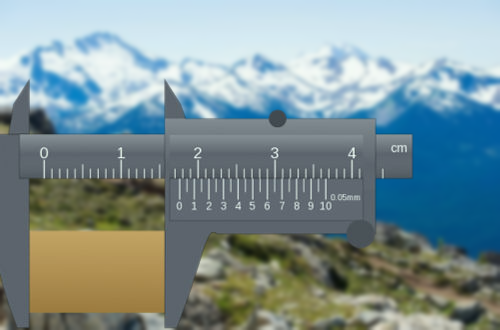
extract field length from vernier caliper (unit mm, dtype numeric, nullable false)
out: 17.6 mm
